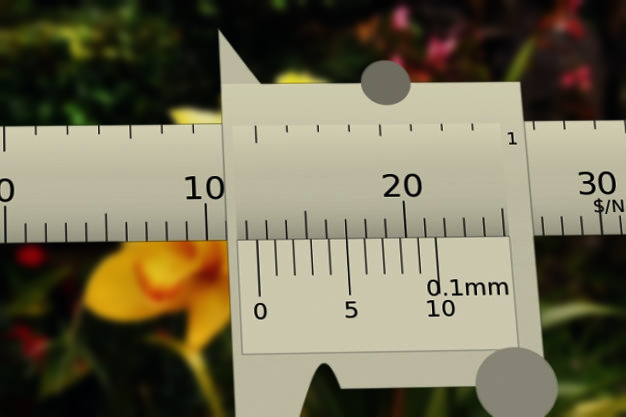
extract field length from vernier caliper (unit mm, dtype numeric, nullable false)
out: 12.5 mm
